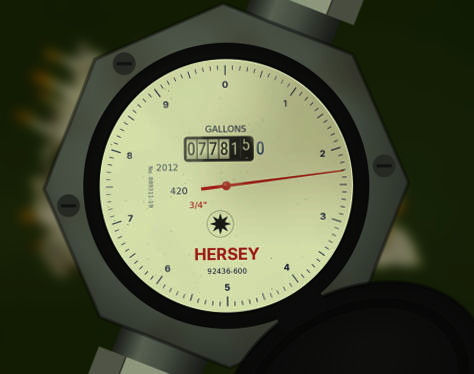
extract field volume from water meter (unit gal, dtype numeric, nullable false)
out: 778152.3 gal
